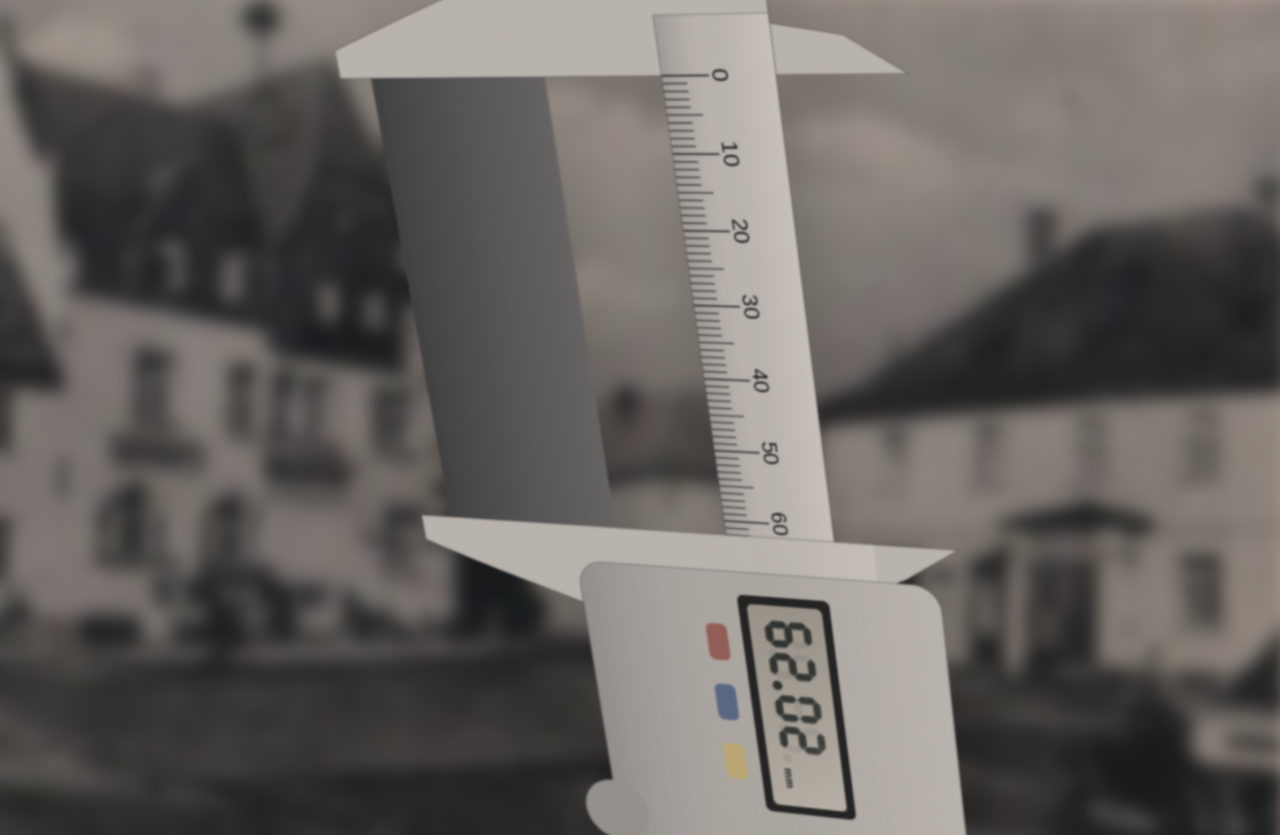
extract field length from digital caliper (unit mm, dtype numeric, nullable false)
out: 62.02 mm
